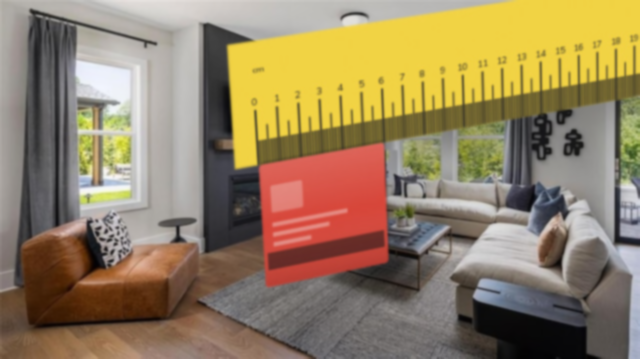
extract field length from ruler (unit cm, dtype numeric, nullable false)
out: 6 cm
